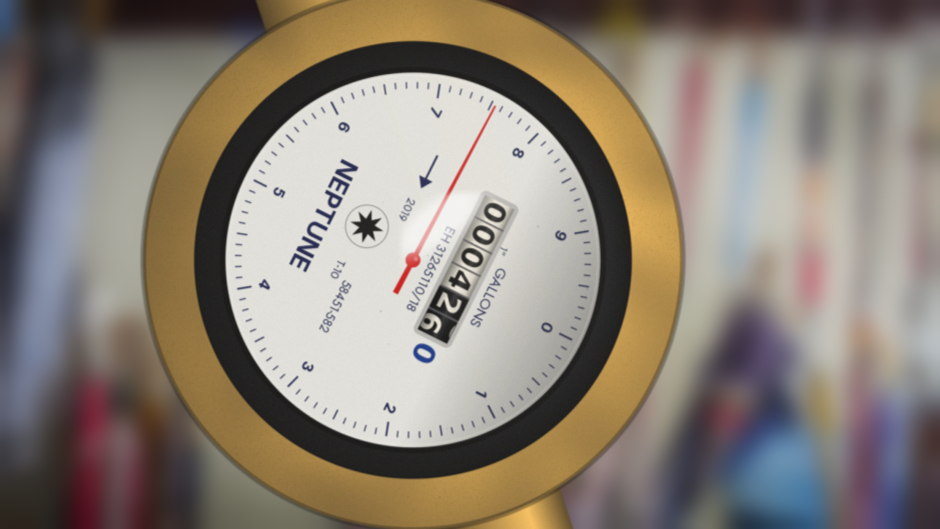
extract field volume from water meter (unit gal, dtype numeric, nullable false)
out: 4257.5 gal
